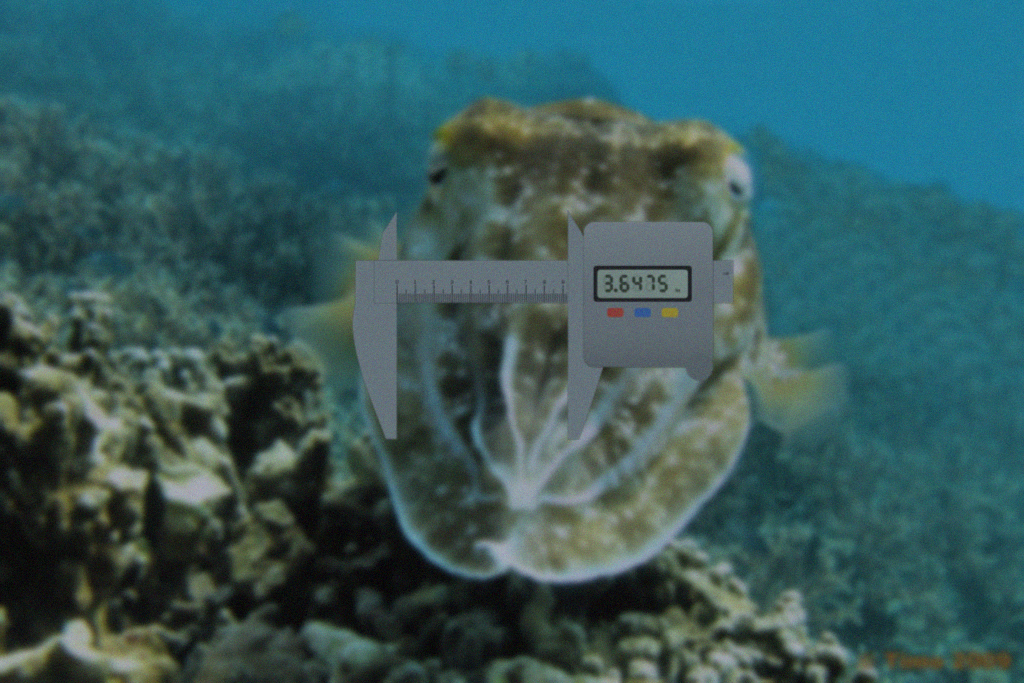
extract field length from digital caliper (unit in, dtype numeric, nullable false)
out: 3.6475 in
